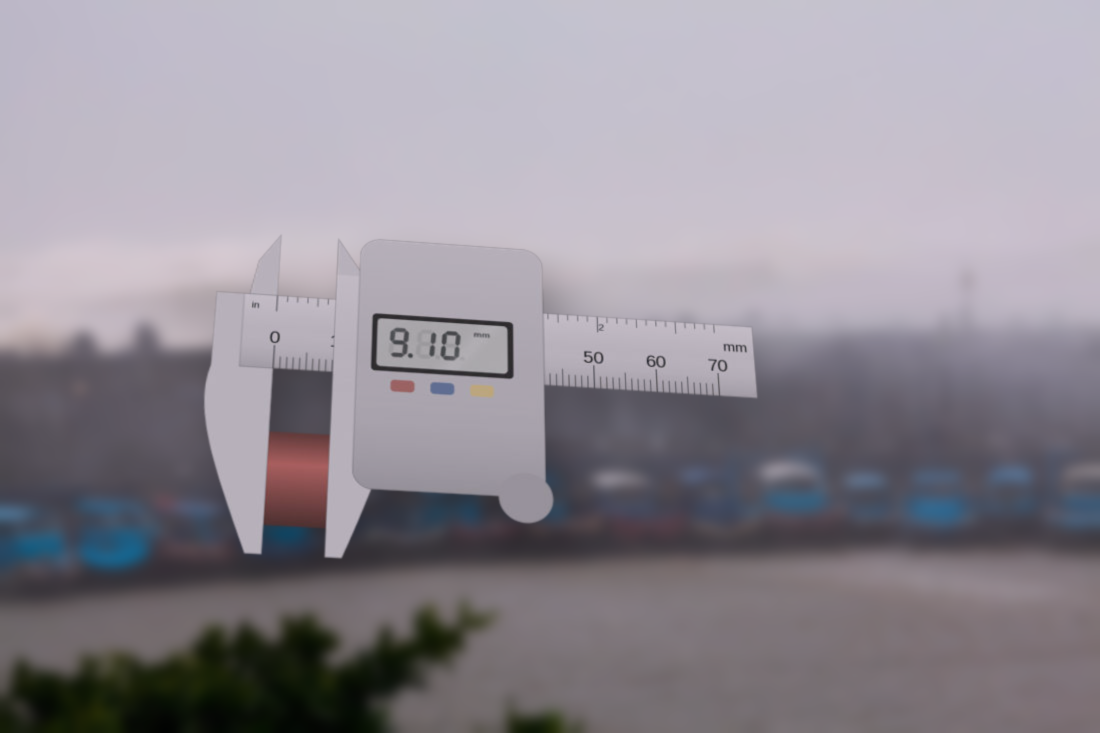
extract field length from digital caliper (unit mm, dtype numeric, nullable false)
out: 9.10 mm
